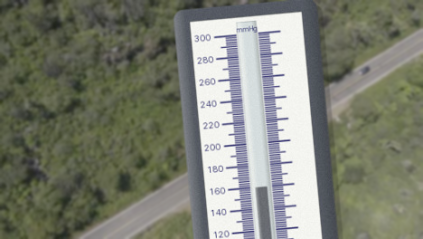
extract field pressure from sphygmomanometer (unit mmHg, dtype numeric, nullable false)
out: 160 mmHg
